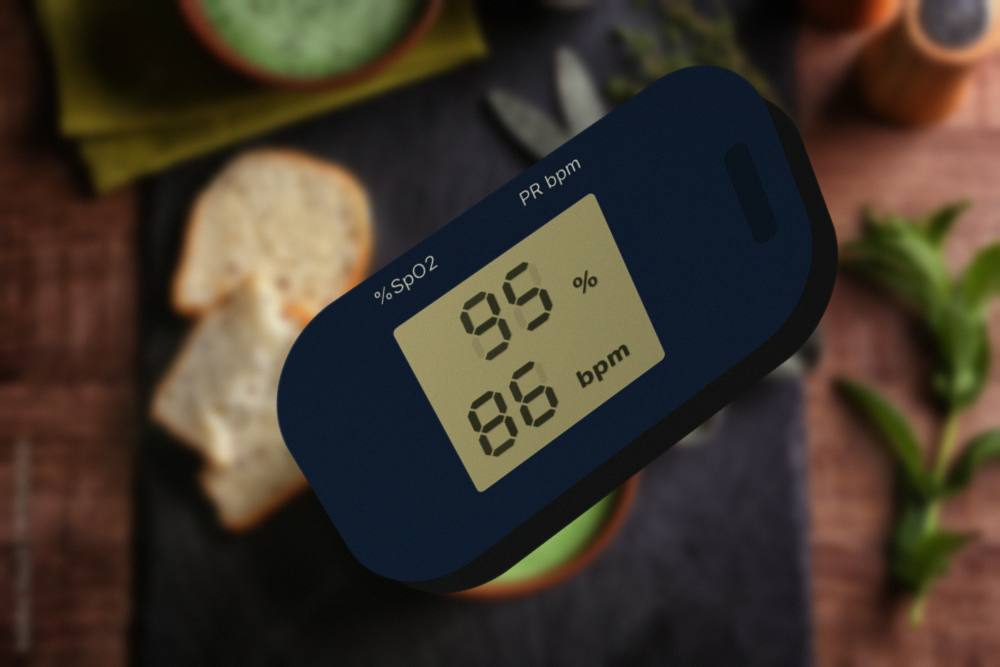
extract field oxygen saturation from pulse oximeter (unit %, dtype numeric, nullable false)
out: 95 %
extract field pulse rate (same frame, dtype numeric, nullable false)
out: 86 bpm
